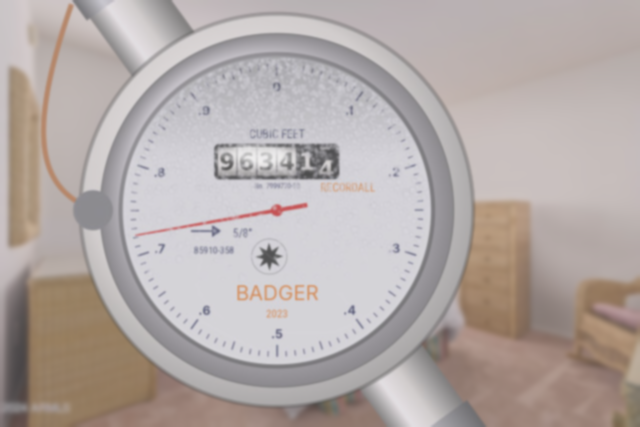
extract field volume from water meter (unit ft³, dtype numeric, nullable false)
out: 963413.72 ft³
